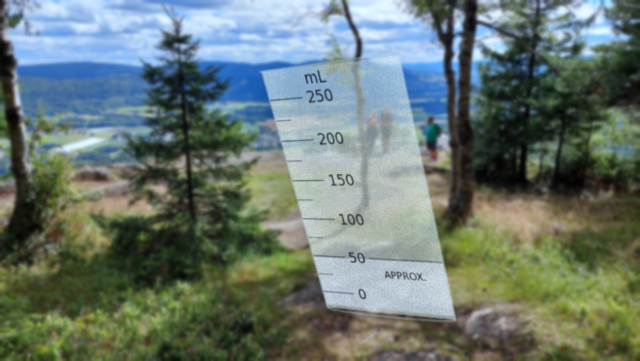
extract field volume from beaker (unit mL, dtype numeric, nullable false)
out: 50 mL
